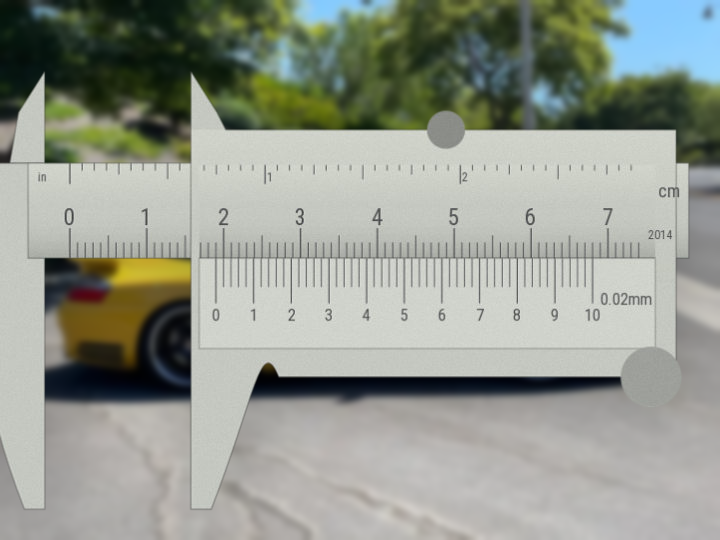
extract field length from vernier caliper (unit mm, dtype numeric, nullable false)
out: 19.0 mm
